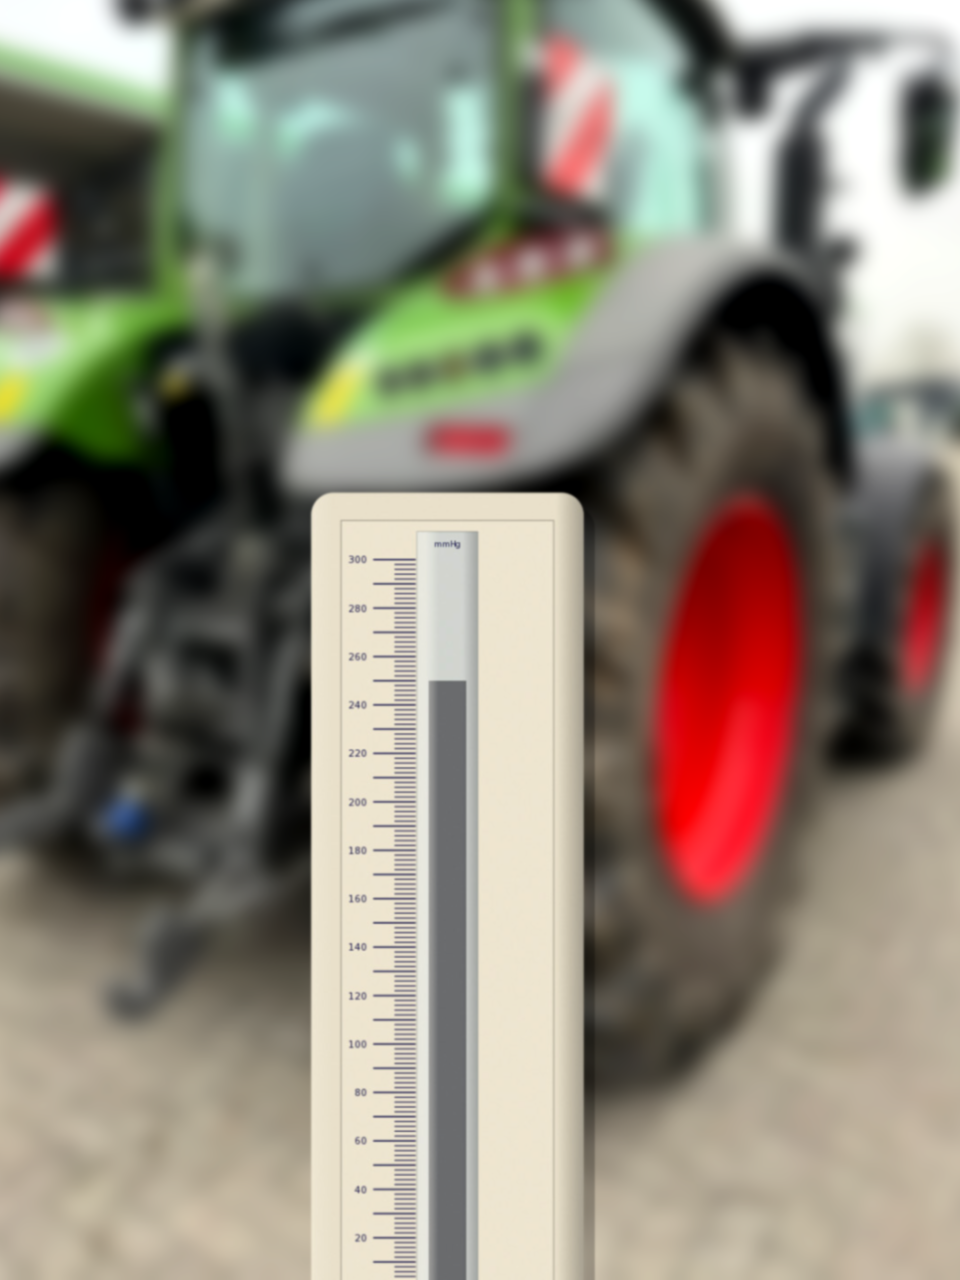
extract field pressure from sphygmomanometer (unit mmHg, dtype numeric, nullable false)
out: 250 mmHg
